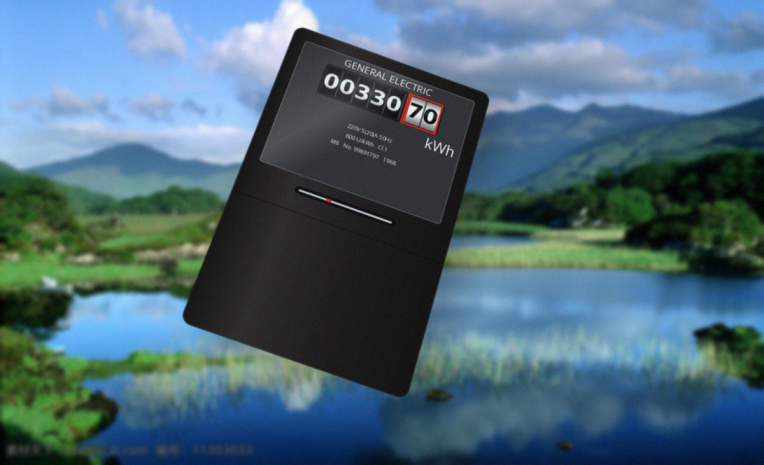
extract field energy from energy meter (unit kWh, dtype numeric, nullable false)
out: 330.70 kWh
